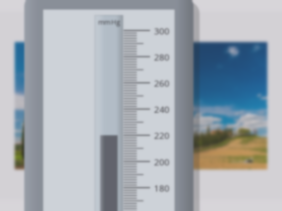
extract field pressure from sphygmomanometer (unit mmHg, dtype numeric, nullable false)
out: 220 mmHg
